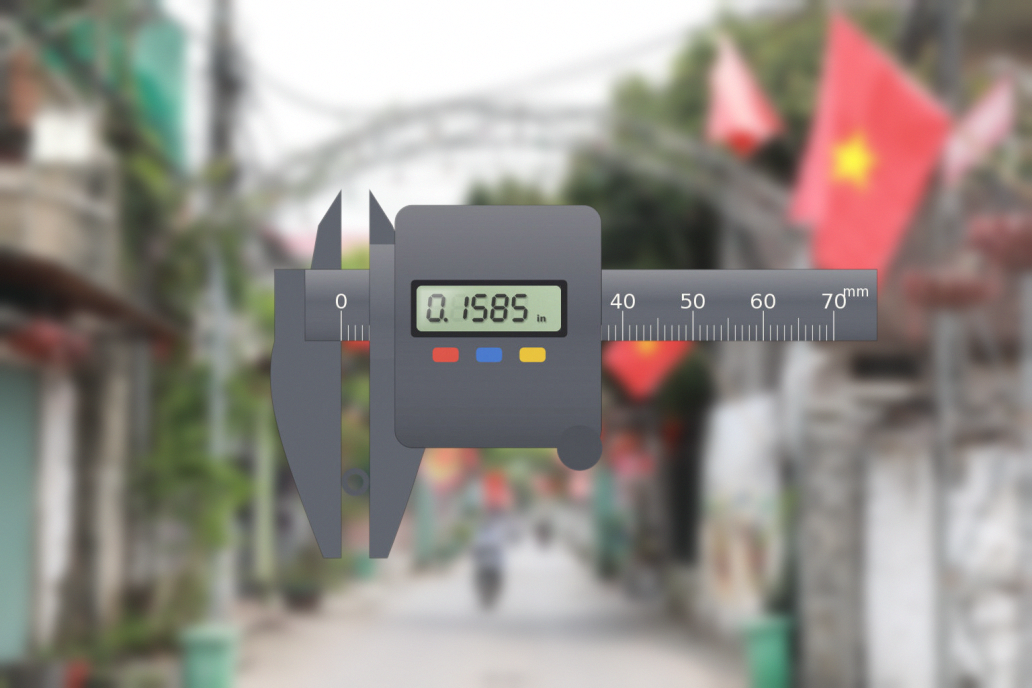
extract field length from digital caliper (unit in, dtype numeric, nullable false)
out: 0.1585 in
